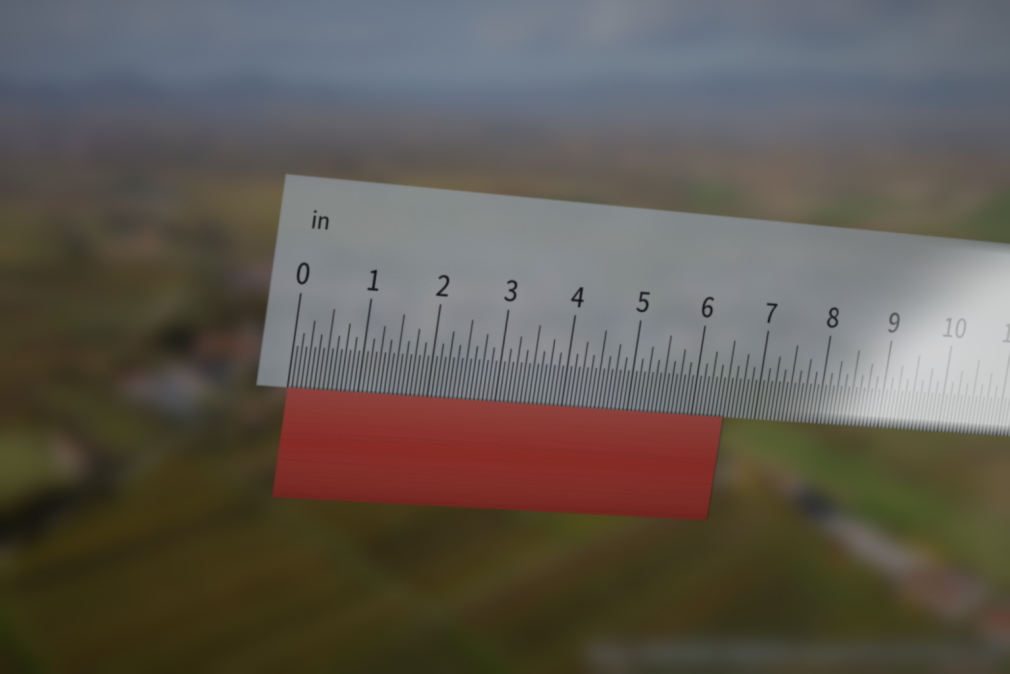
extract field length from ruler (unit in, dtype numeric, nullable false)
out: 6.5 in
